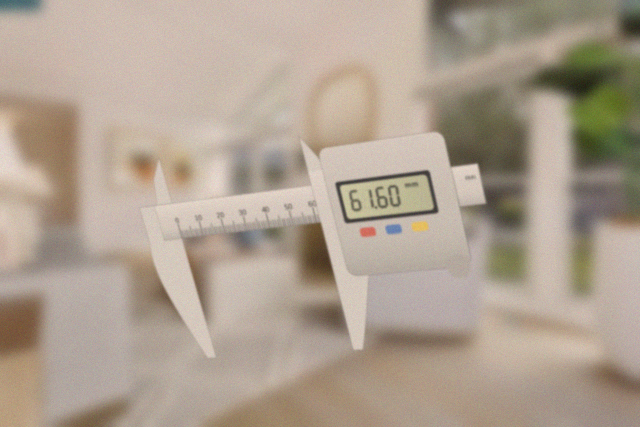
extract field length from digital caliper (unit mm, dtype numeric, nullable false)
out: 61.60 mm
